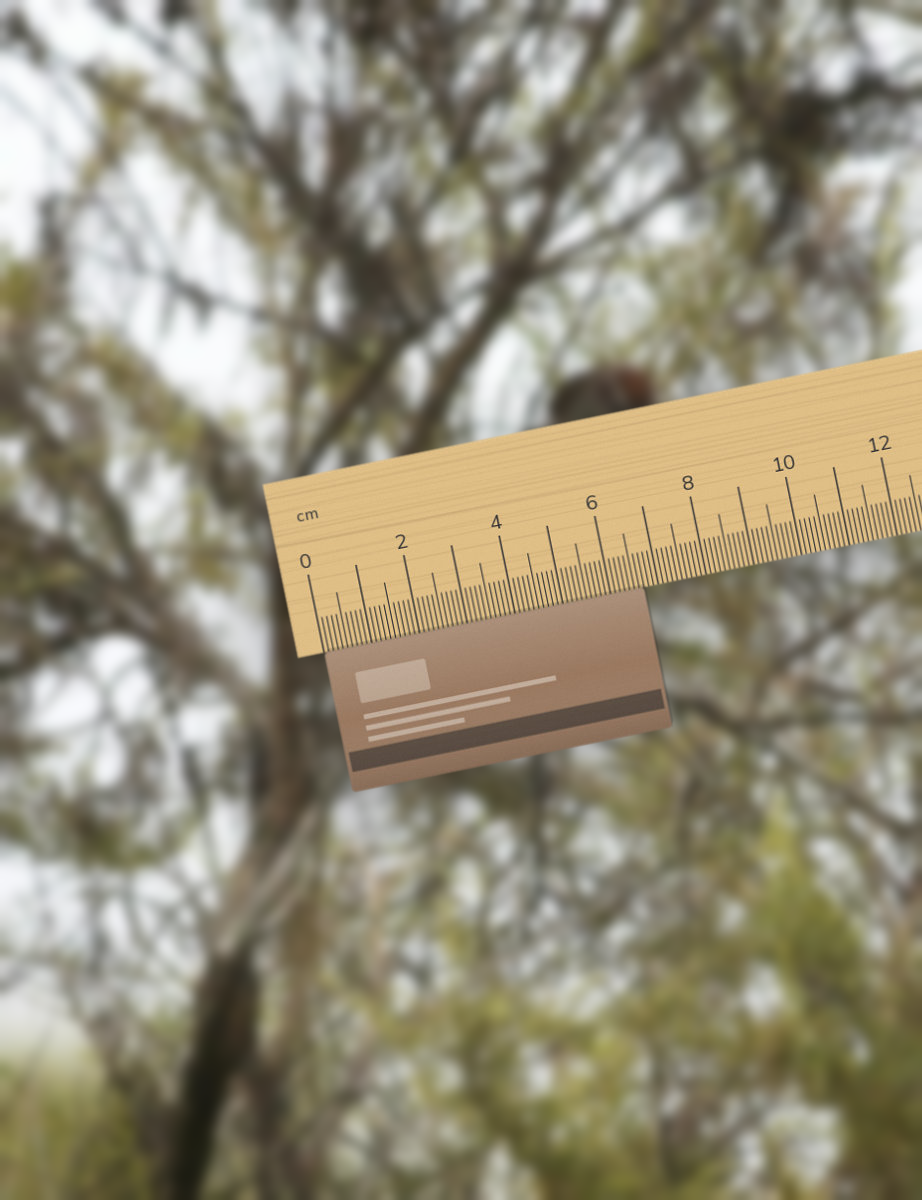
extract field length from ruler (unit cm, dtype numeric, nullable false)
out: 6.7 cm
